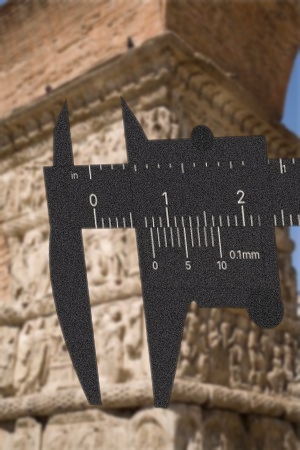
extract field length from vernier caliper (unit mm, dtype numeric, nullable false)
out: 7.6 mm
